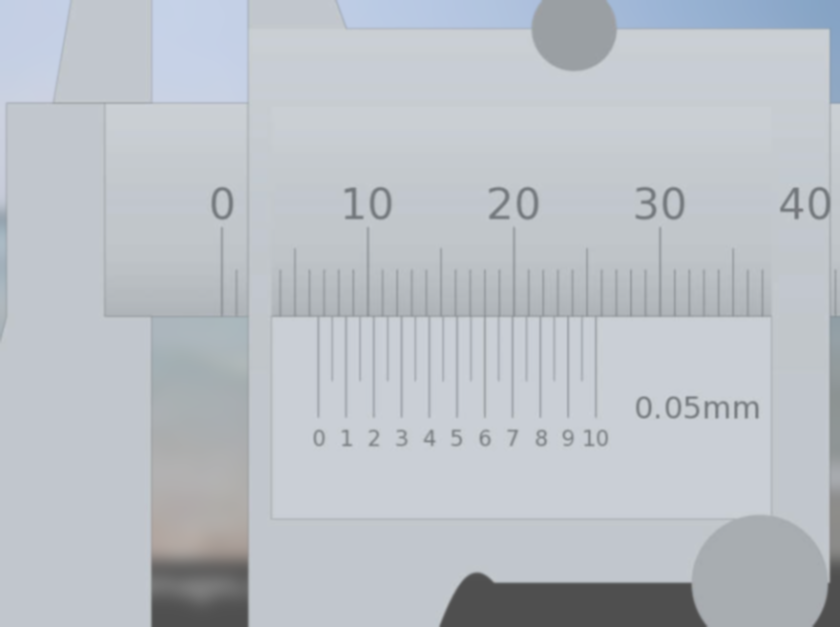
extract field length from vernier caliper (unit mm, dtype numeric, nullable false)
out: 6.6 mm
